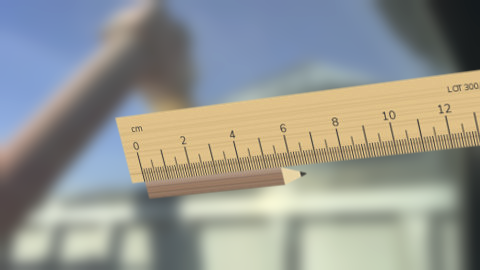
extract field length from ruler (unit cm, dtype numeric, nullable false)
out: 6.5 cm
